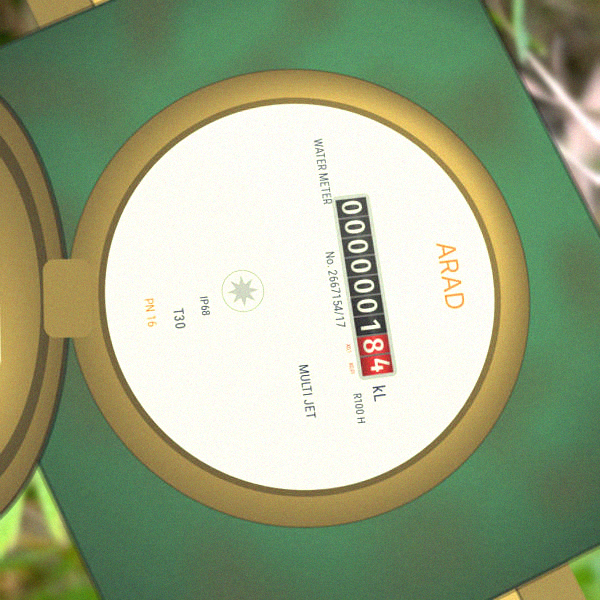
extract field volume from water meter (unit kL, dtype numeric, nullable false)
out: 1.84 kL
